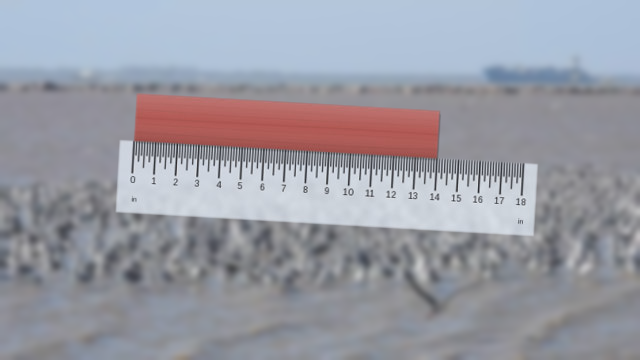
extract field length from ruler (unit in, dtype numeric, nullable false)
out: 14 in
